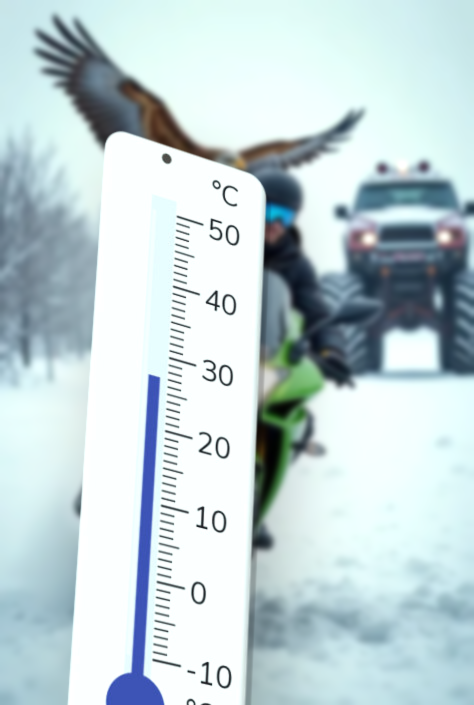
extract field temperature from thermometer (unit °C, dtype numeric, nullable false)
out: 27 °C
